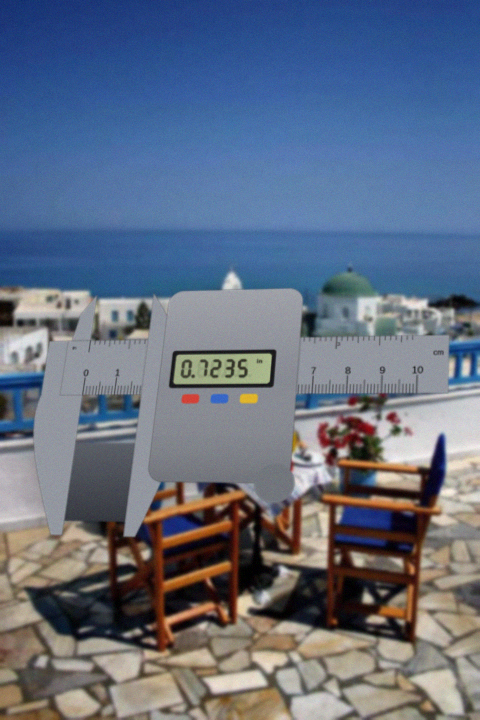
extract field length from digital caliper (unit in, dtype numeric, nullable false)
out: 0.7235 in
